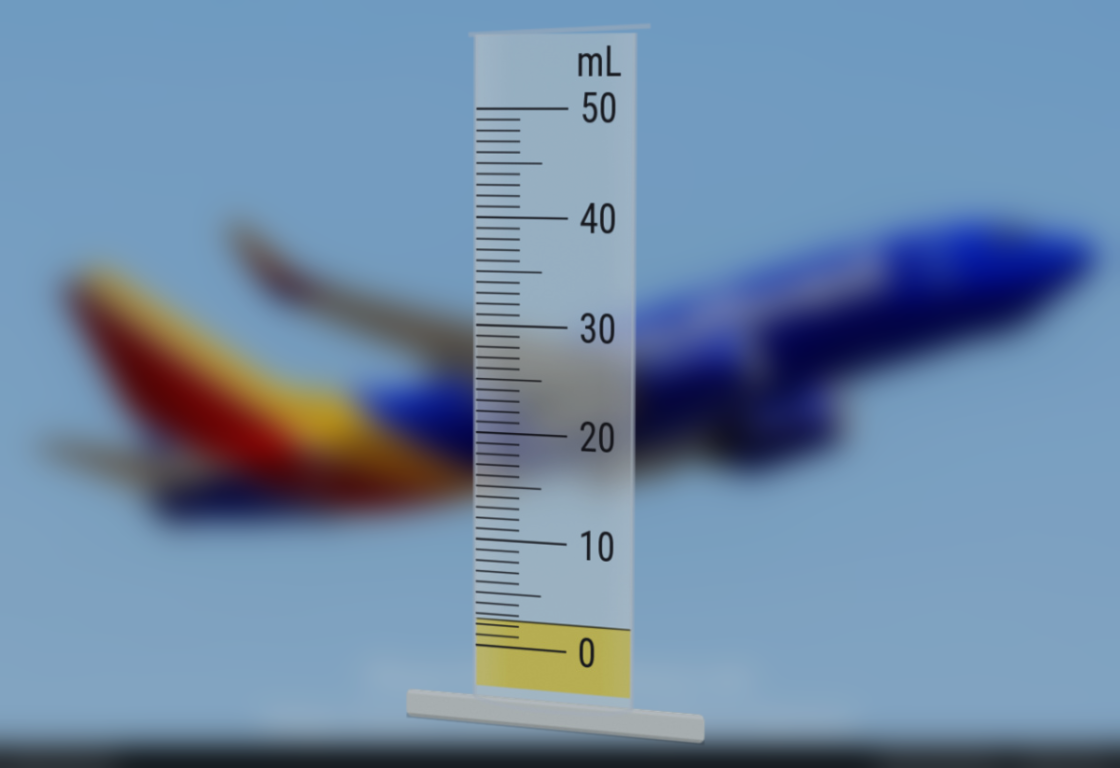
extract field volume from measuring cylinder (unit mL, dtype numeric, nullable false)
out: 2.5 mL
